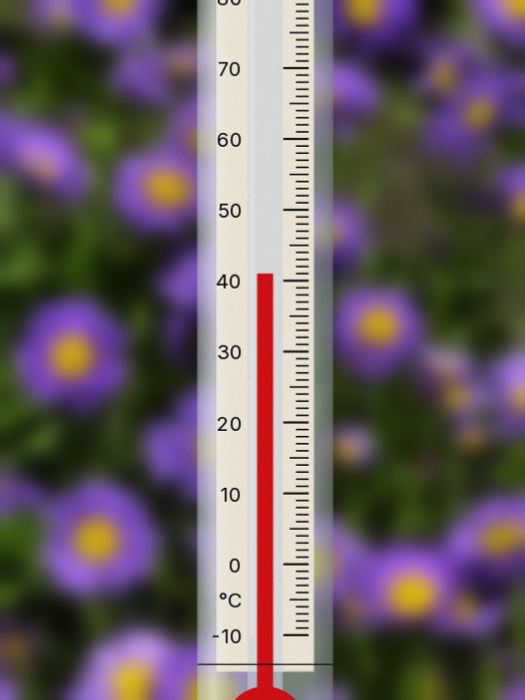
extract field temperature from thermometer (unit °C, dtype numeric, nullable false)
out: 41 °C
